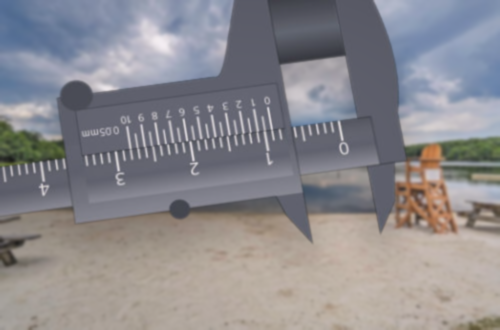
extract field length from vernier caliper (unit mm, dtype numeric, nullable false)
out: 9.0 mm
